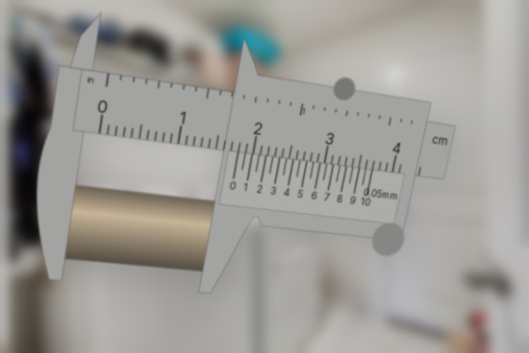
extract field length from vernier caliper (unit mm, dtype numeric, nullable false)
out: 18.0 mm
